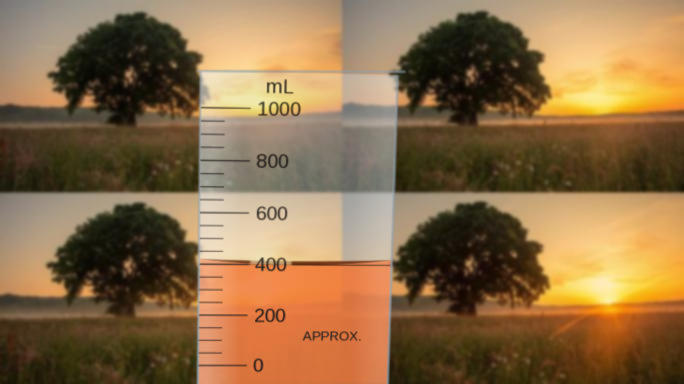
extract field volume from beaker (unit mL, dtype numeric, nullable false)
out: 400 mL
